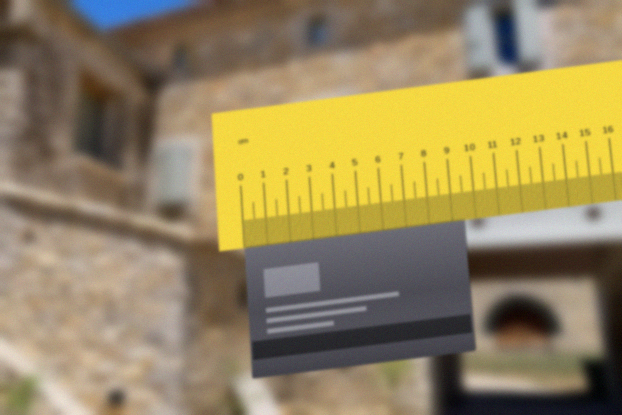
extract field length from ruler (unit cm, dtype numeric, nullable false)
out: 9.5 cm
